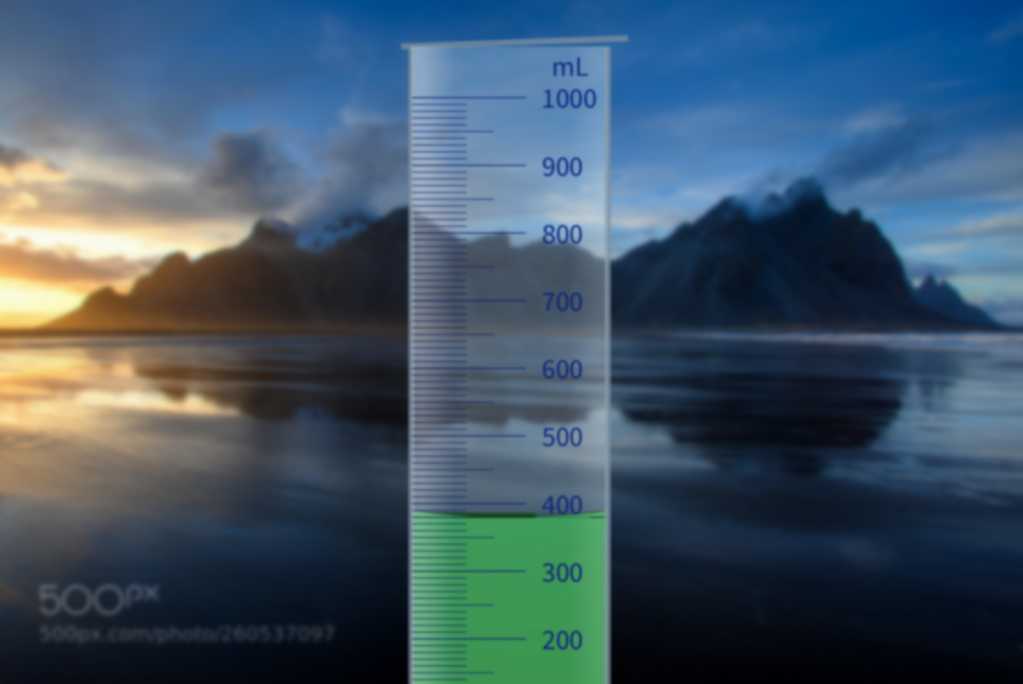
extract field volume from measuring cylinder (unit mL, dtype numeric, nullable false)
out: 380 mL
